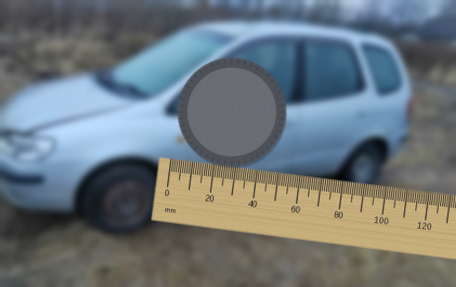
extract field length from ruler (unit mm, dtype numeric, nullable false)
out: 50 mm
